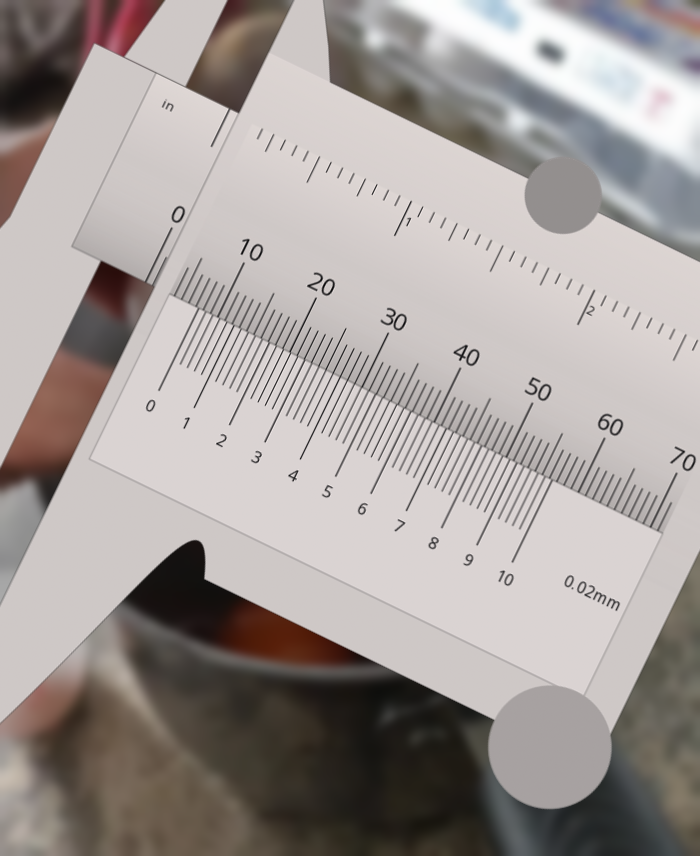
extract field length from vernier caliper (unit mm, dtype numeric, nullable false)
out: 7.4 mm
